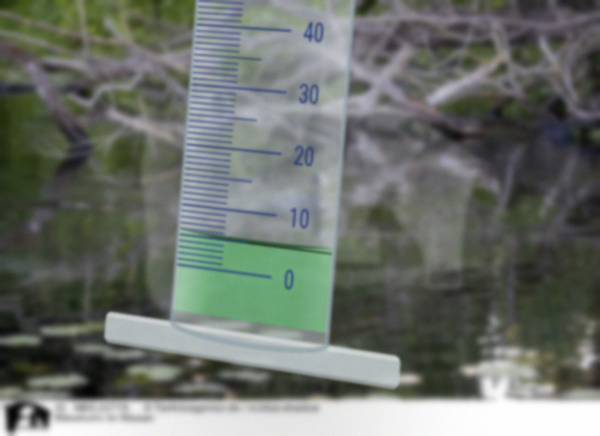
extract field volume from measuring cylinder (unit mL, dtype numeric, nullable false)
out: 5 mL
